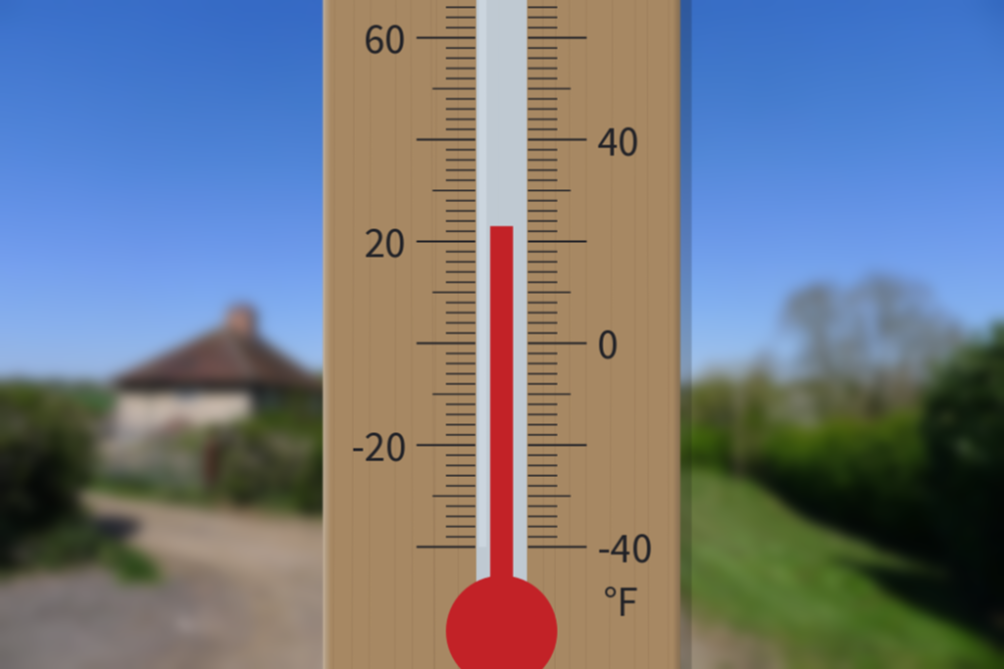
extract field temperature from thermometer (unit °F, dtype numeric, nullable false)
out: 23 °F
